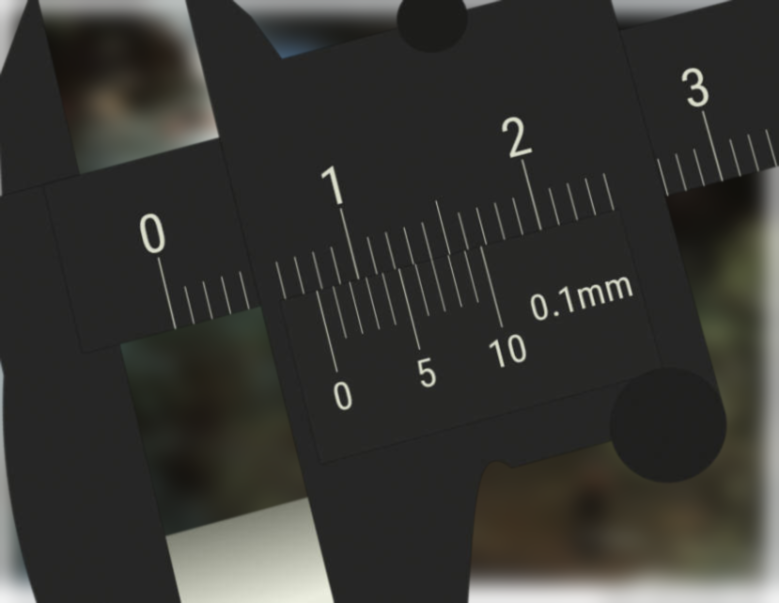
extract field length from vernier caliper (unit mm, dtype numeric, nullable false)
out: 7.7 mm
